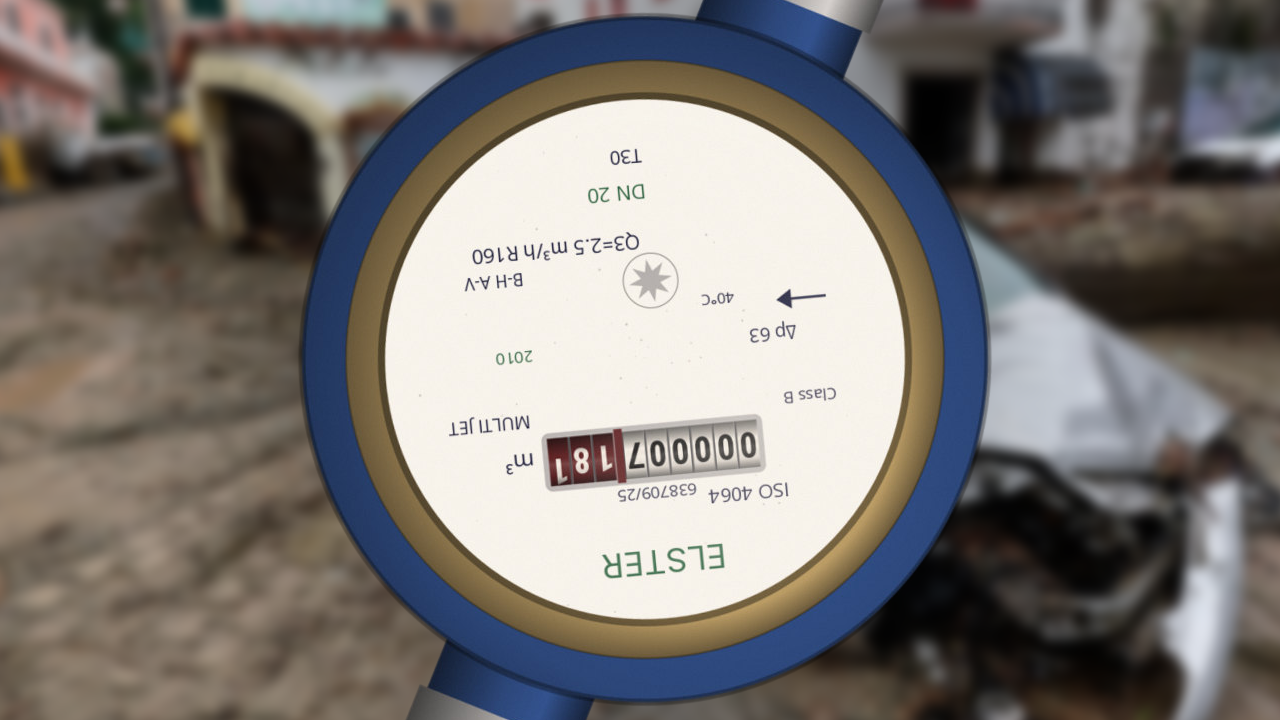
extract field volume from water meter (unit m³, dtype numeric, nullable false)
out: 7.181 m³
